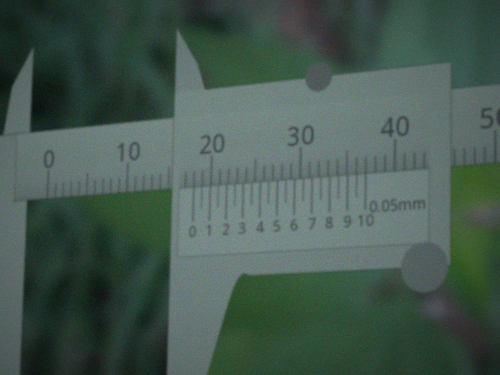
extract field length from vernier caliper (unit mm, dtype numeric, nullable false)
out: 18.0 mm
